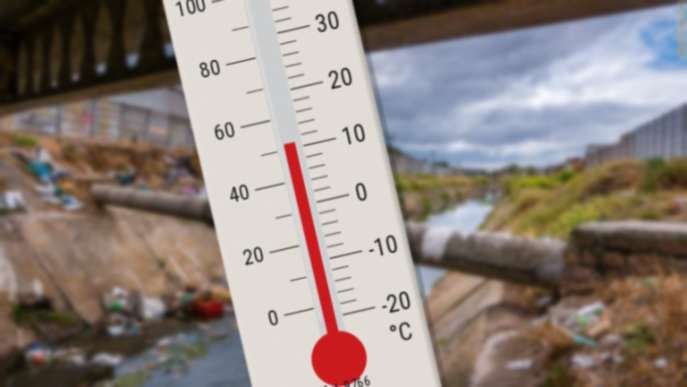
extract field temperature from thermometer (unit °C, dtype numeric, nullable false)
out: 11 °C
